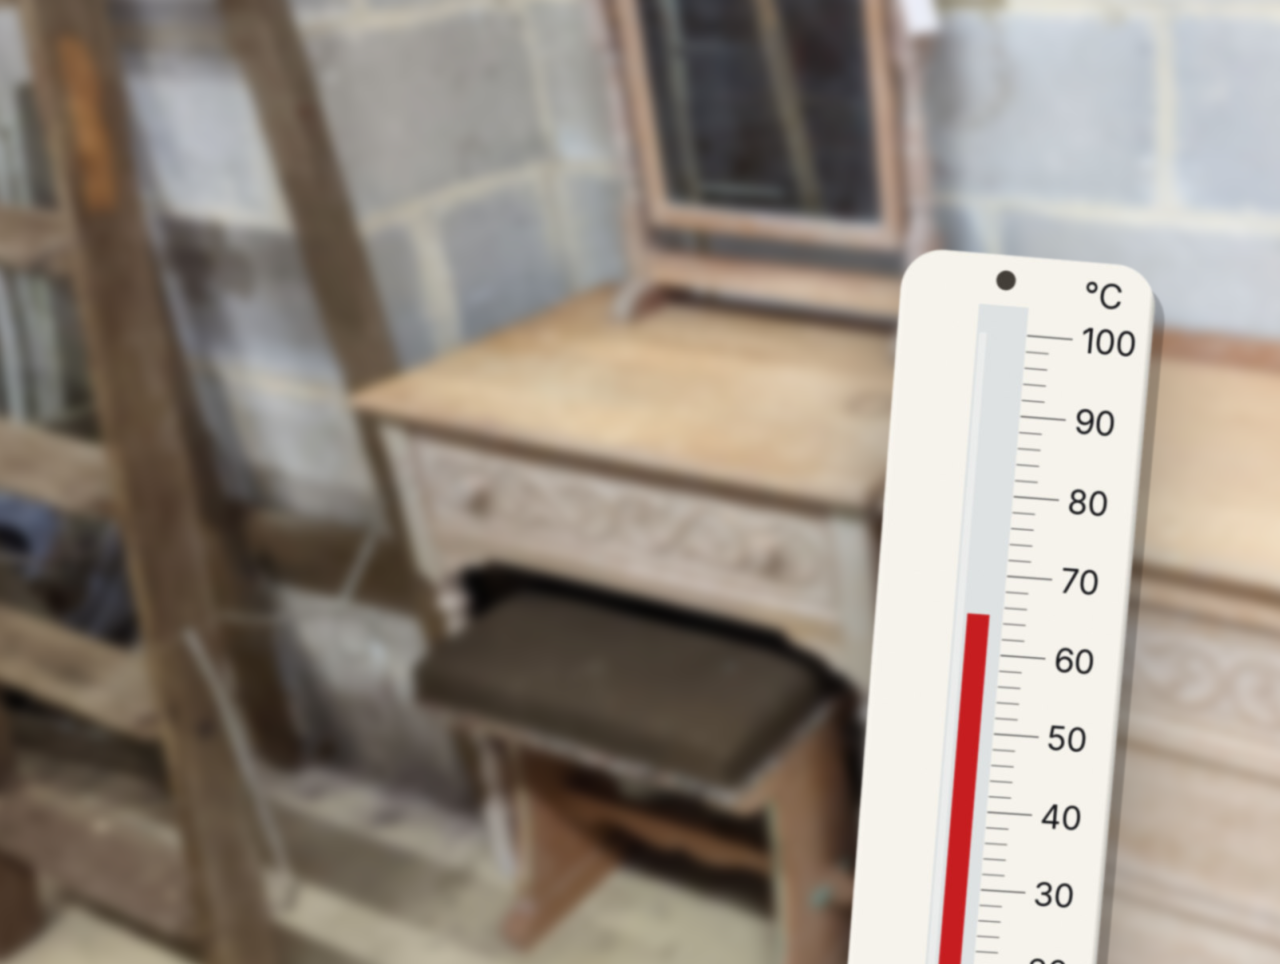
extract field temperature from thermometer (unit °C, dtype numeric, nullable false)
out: 65 °C
